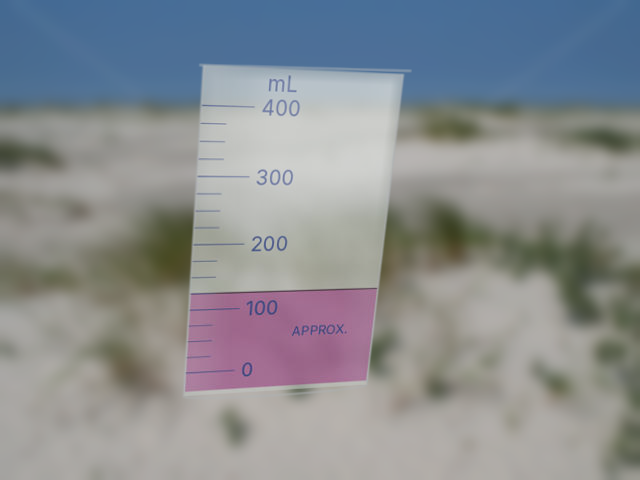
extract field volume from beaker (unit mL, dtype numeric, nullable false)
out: 125 mL
